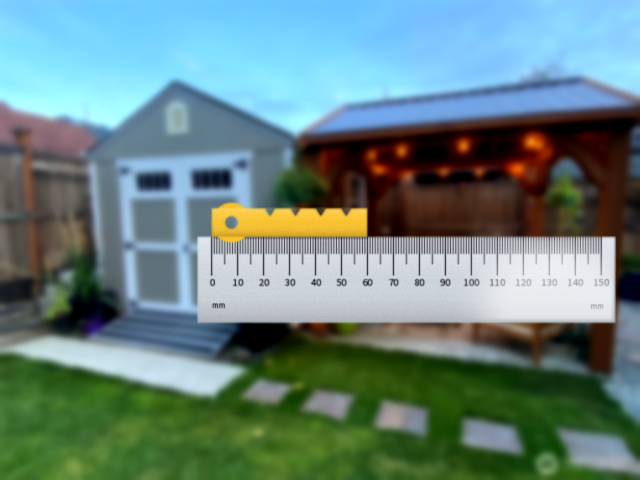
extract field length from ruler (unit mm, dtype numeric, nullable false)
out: 60 mm
